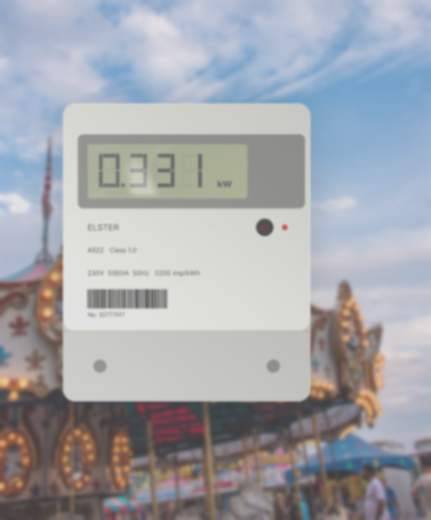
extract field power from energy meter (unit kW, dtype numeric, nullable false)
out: 0.331 kW
